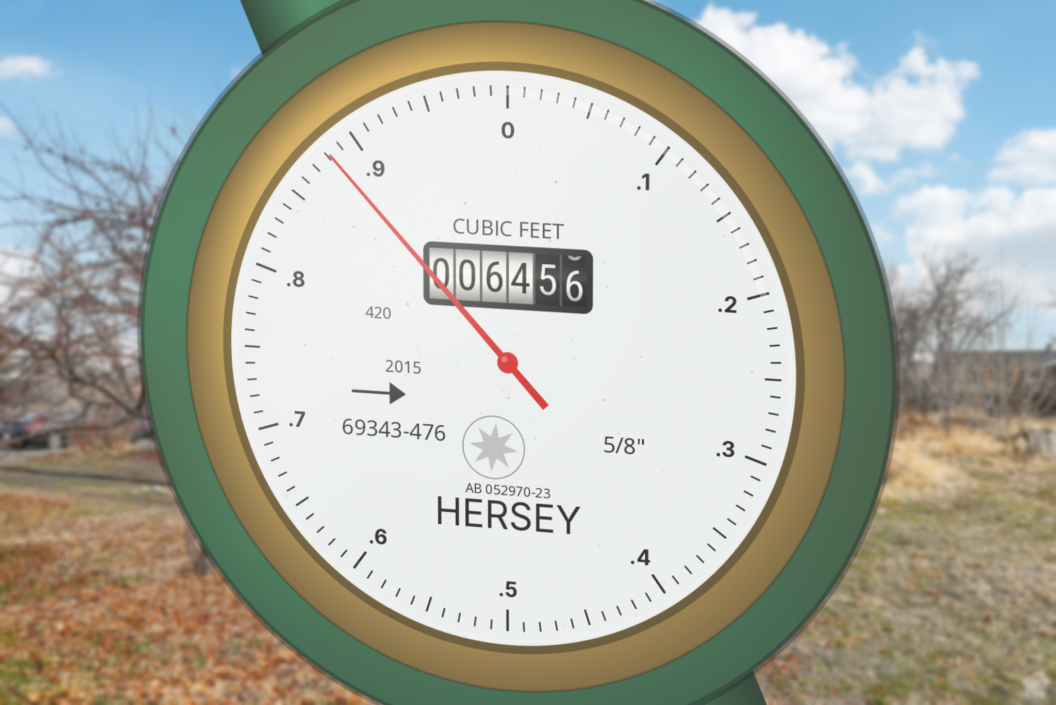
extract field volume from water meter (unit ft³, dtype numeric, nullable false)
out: 6455.88 ft³
